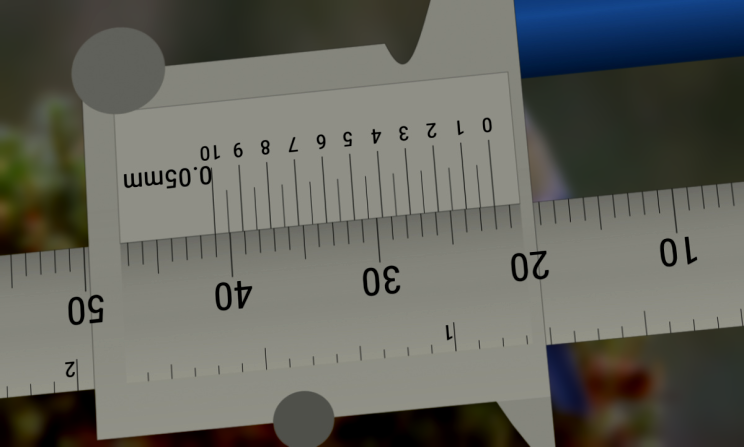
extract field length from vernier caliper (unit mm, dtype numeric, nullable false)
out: 22.0 mm
